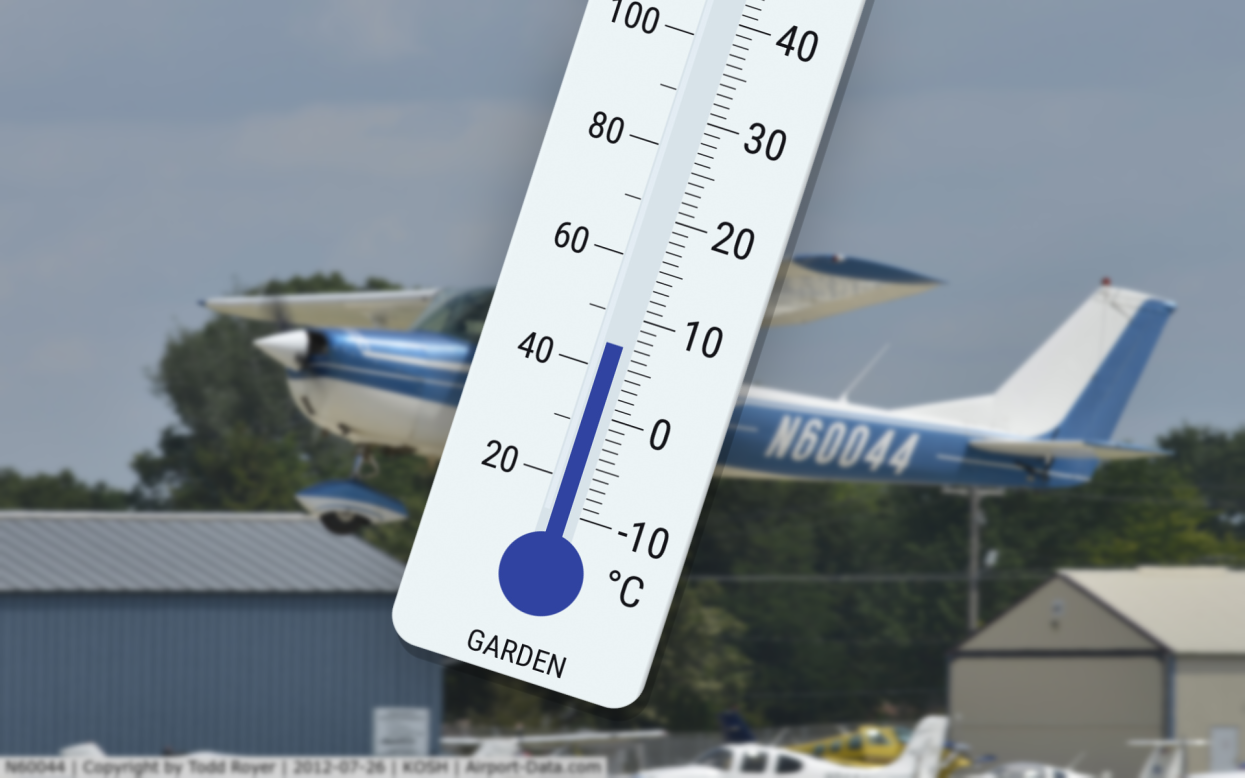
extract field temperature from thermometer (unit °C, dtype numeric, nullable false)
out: 7 °C
